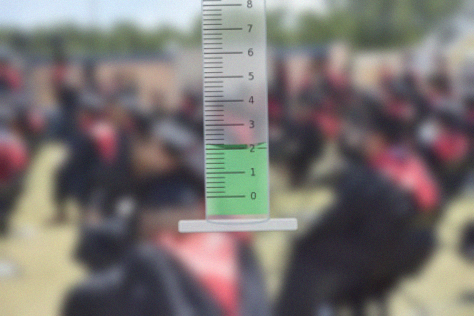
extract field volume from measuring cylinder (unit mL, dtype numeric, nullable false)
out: 2 mL
